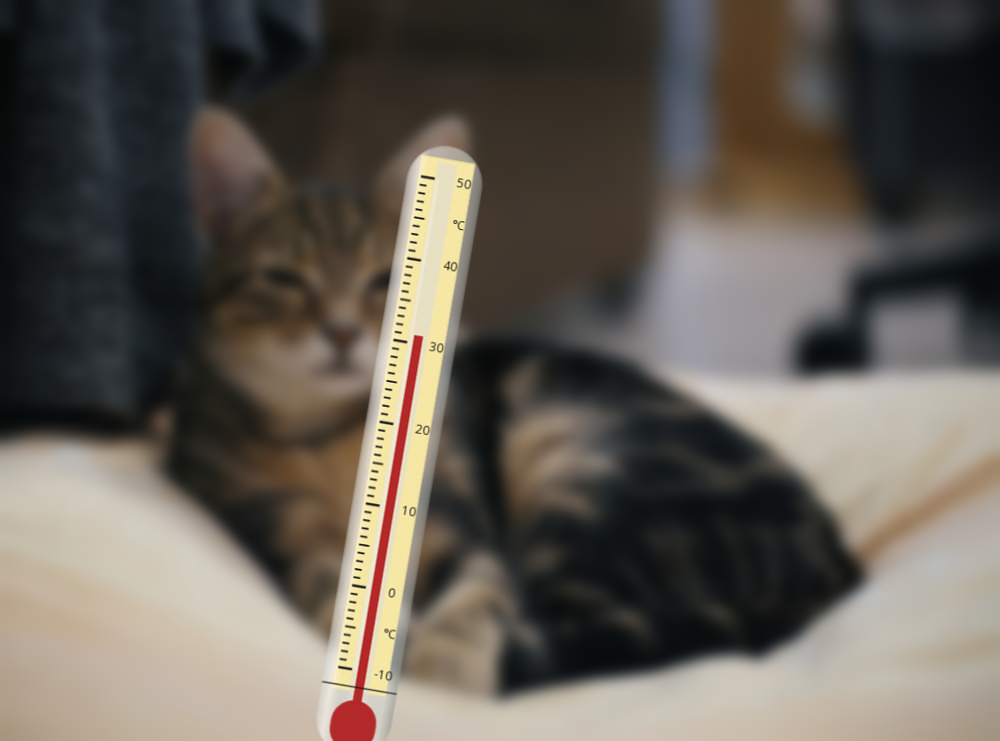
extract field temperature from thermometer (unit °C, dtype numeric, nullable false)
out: 31 °C
